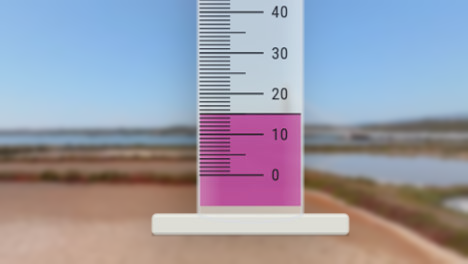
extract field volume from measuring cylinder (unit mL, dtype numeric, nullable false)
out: 15 mL
